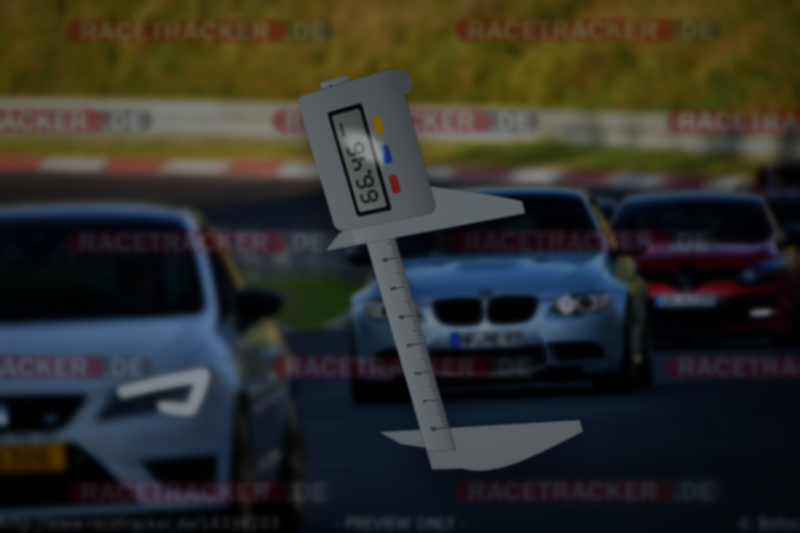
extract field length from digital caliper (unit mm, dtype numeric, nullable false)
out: 66.46 mm
